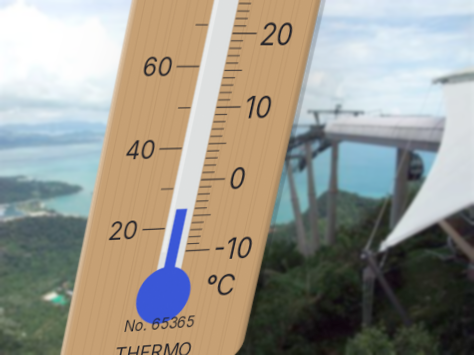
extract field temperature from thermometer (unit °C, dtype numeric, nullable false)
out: -4 °C
